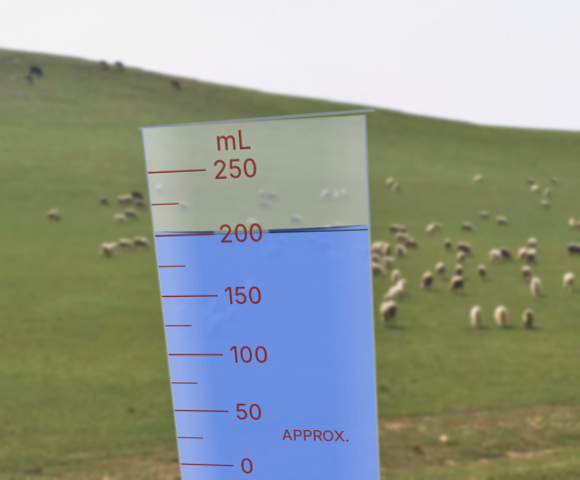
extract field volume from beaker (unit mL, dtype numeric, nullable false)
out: 200 mL
